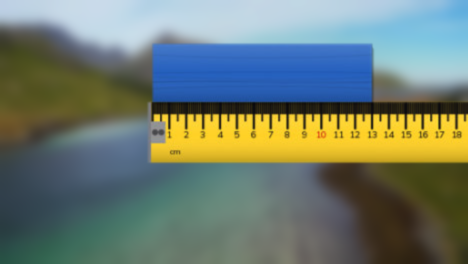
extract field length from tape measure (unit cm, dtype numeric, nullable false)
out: 13 cm
